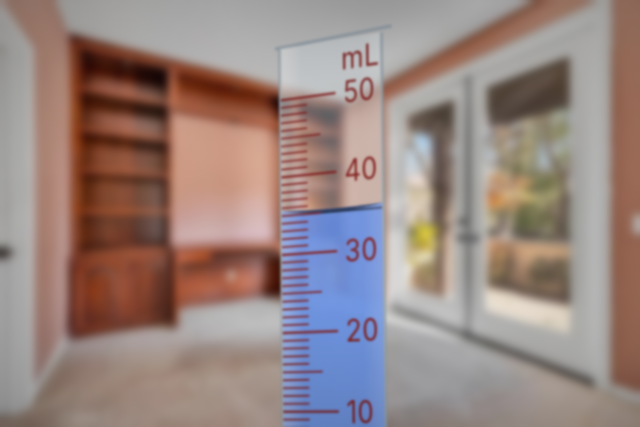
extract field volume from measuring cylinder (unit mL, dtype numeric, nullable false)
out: 35 mL
